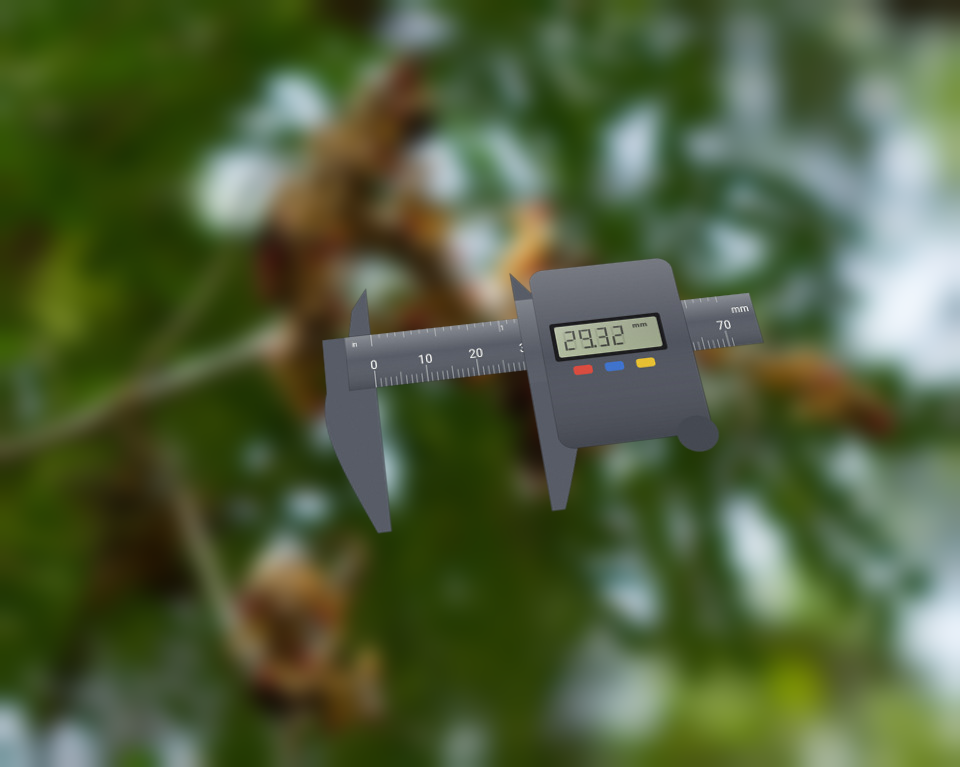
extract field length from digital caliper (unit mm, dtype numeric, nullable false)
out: 29.32 mm
